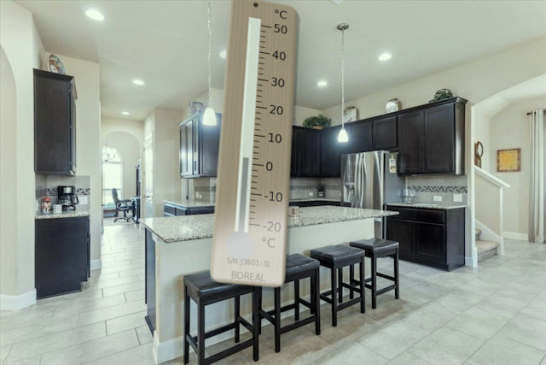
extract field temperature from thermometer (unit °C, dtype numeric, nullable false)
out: 2 °C
